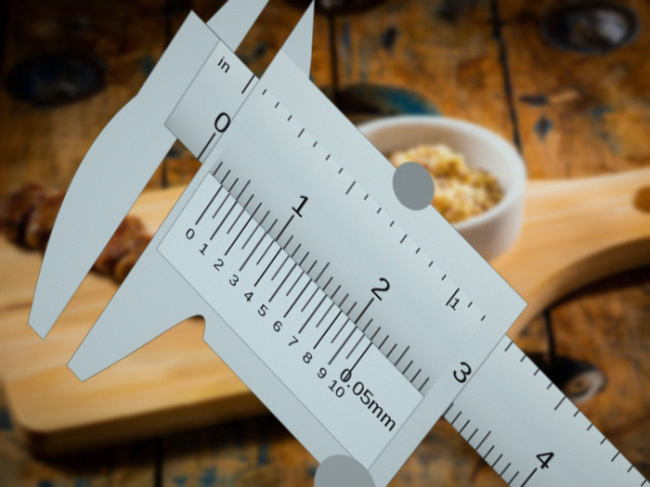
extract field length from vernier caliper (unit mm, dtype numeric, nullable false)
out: 3.2 mm
